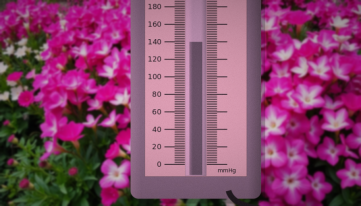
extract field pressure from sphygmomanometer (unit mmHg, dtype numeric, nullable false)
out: 140 mmHg
